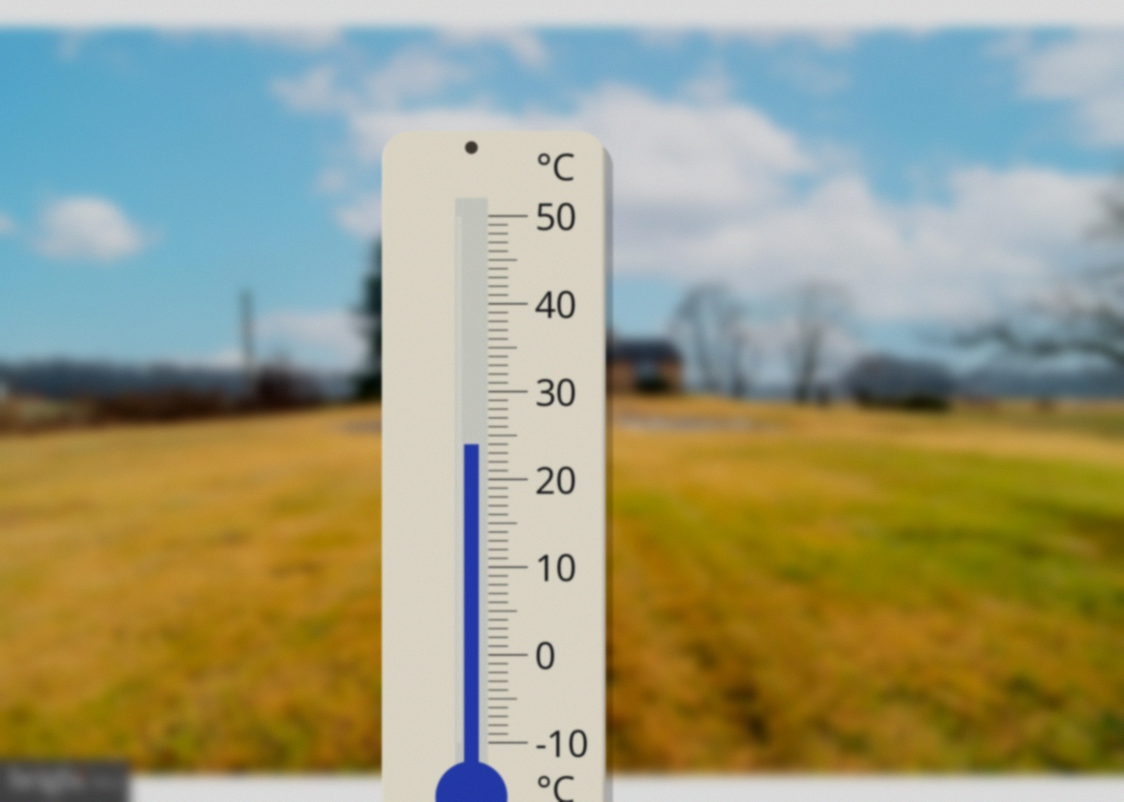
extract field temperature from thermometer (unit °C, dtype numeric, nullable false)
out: 24 °C
